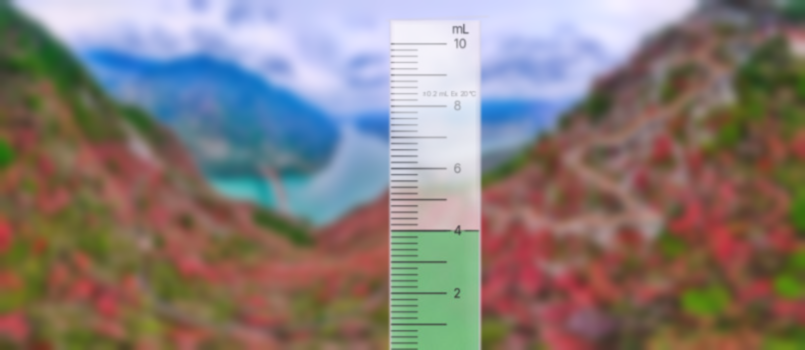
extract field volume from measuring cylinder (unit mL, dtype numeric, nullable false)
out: 4 mL
